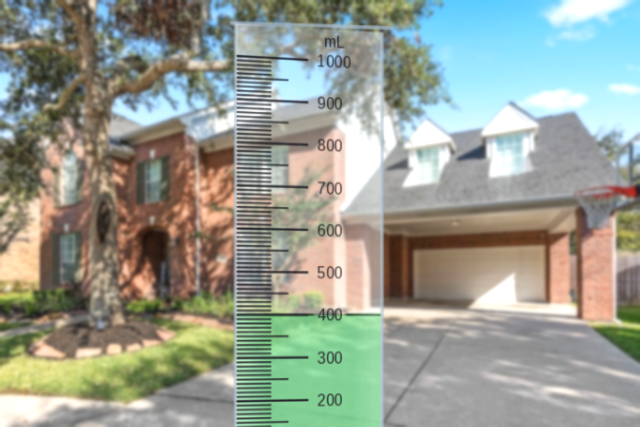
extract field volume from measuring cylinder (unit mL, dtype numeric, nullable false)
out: 400 mL
